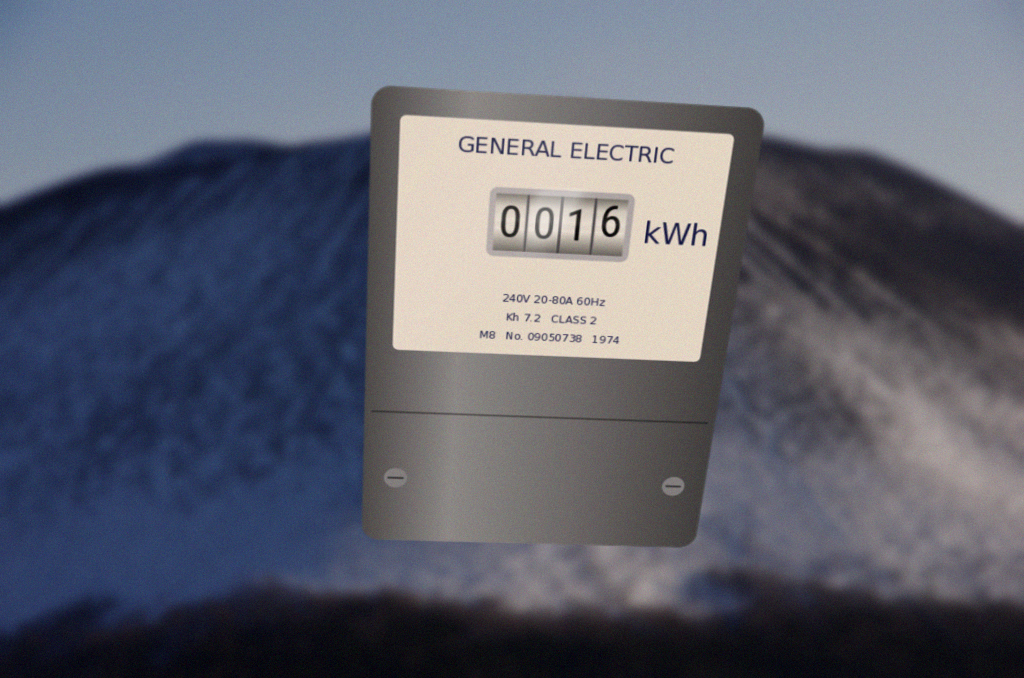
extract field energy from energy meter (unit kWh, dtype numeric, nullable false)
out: 16 kWh
